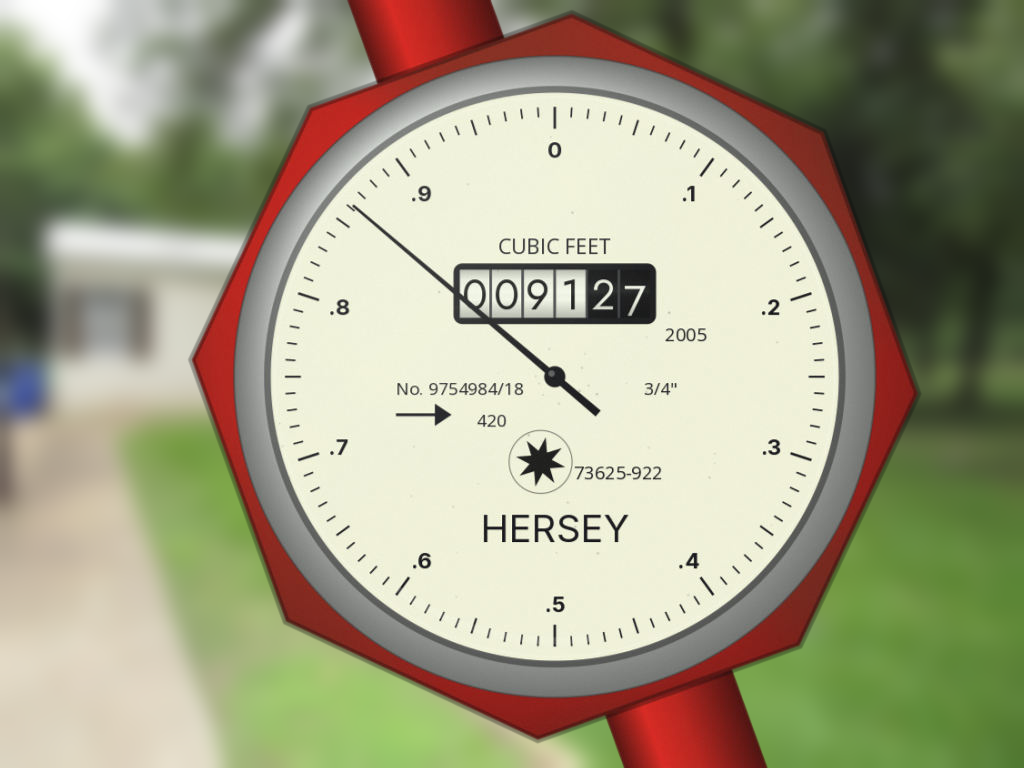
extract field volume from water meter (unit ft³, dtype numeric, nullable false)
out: 9126.86 ft³
